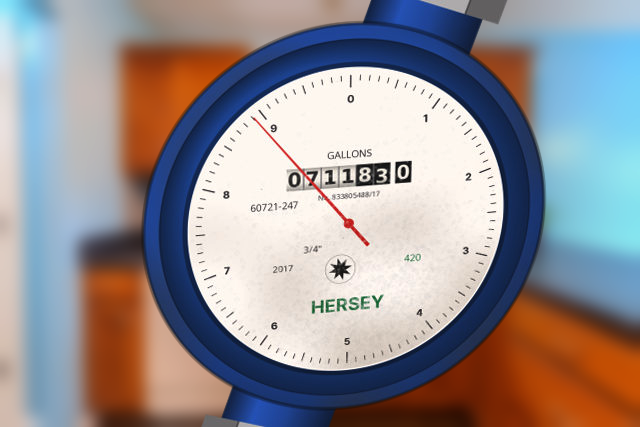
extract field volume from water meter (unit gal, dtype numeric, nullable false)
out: 711828.9 gal
